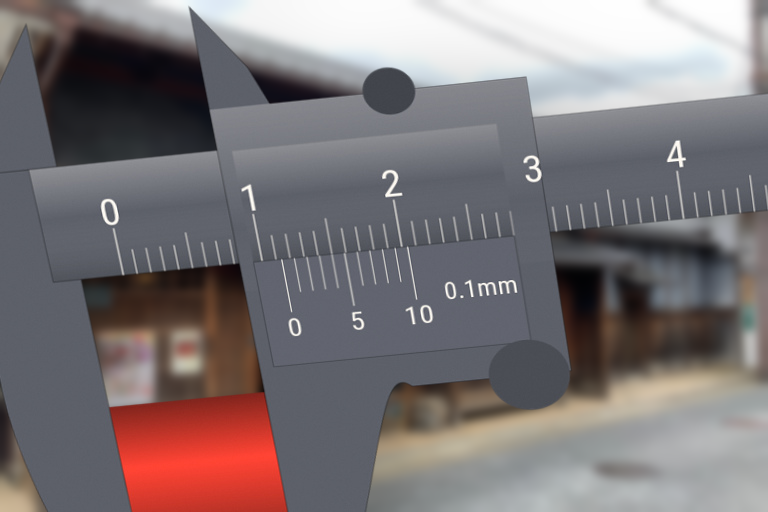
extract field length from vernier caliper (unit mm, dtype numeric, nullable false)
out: 11.4 mm
